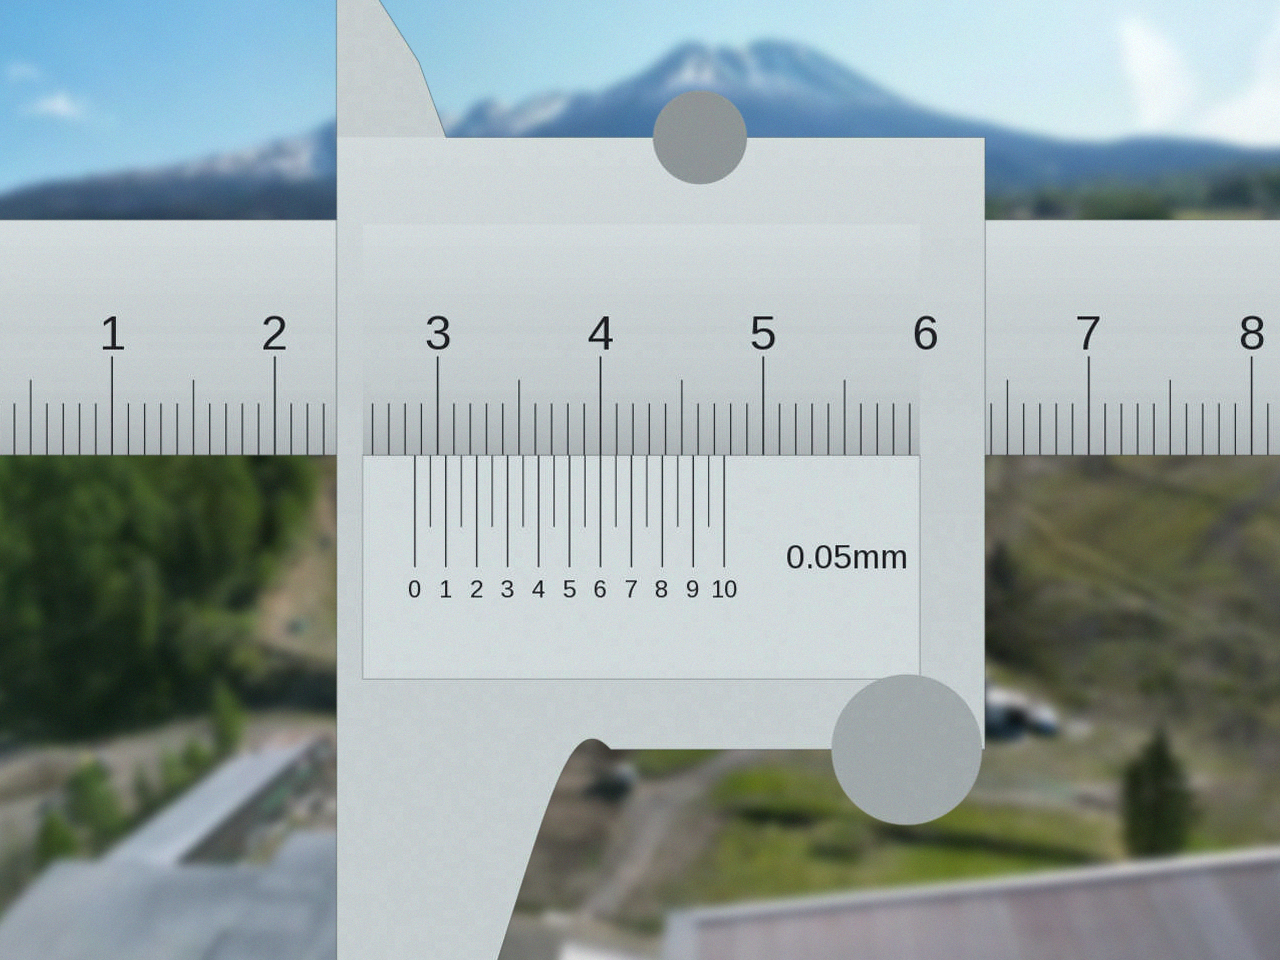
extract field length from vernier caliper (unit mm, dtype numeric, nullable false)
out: 28.6 mm
